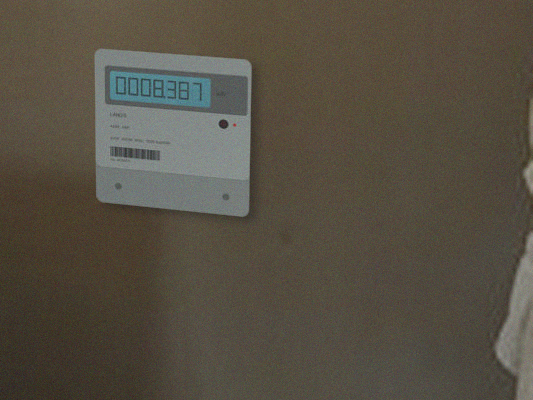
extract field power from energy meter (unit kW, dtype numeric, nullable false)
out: 8.387 kW
